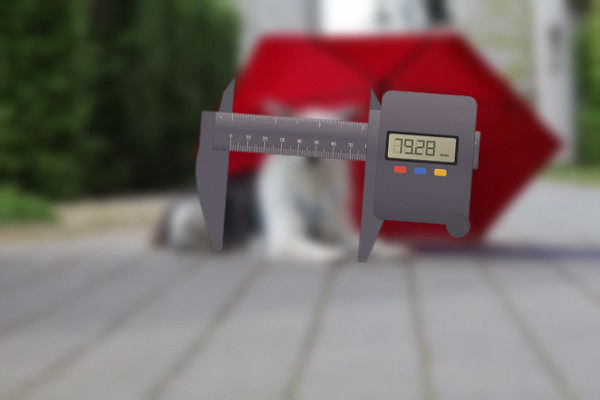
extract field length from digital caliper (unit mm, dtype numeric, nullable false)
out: 79.28 mm
